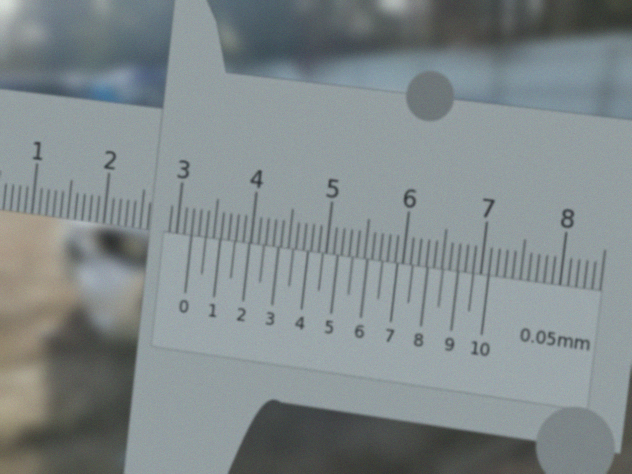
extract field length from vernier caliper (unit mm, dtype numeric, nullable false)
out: 32.0 mm
